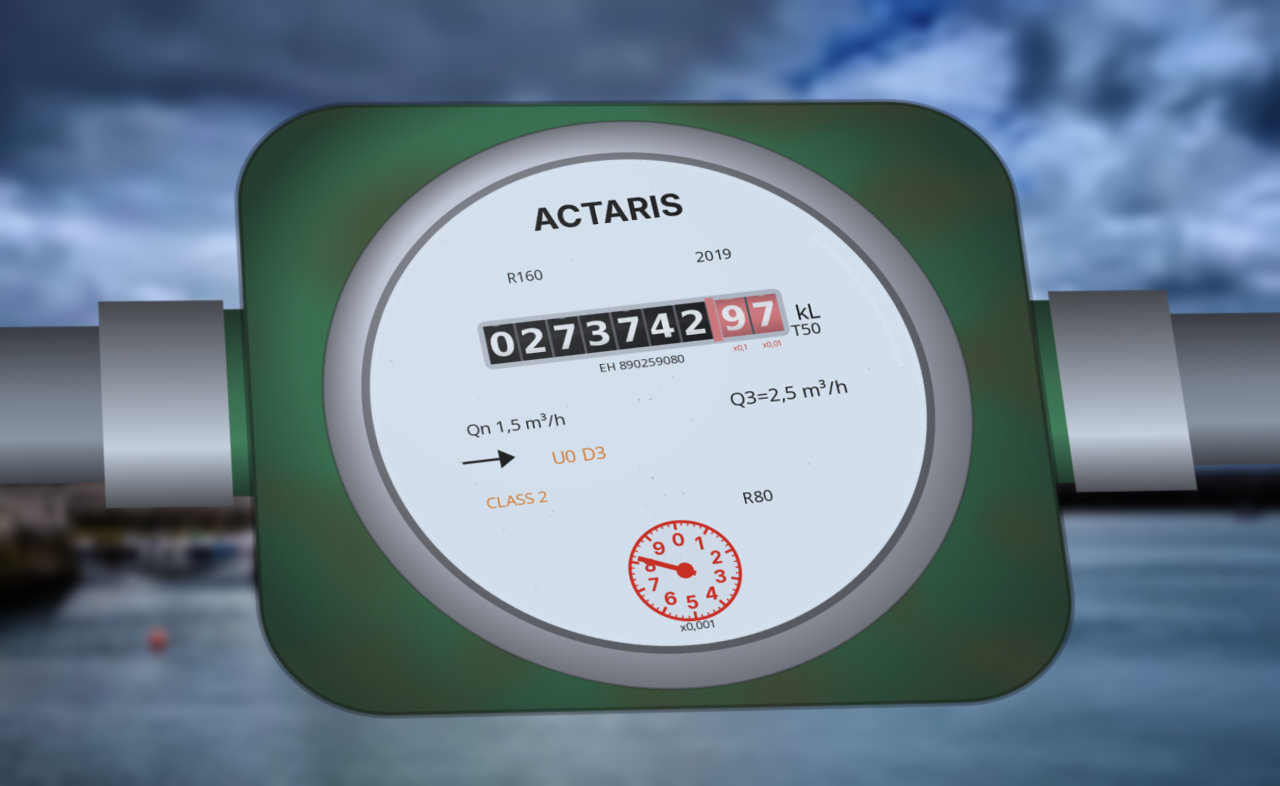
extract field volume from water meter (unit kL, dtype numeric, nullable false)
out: 273742.978 kL
